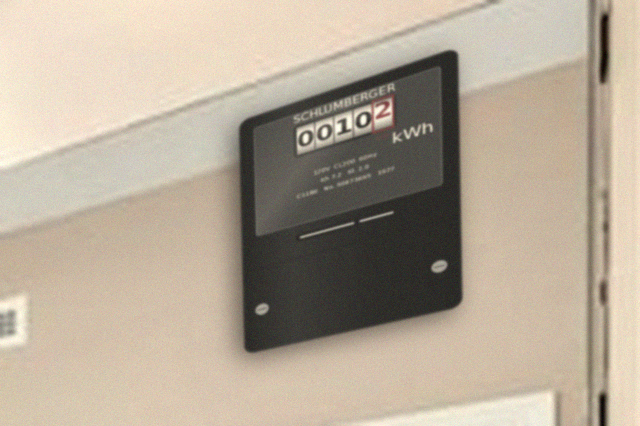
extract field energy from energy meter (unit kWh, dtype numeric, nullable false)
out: 10.2 kWh
